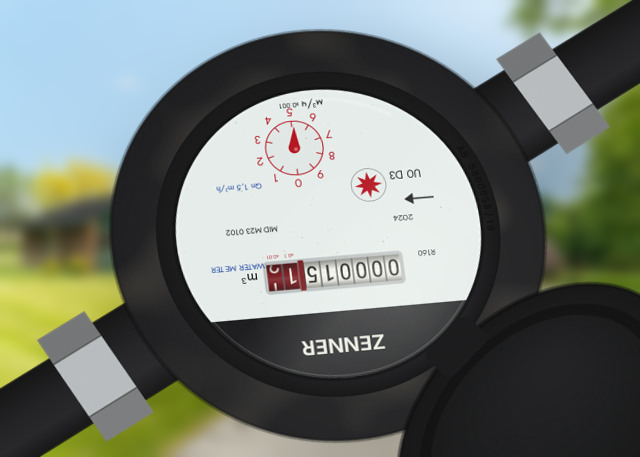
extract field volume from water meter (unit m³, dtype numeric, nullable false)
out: 15.115 m³
